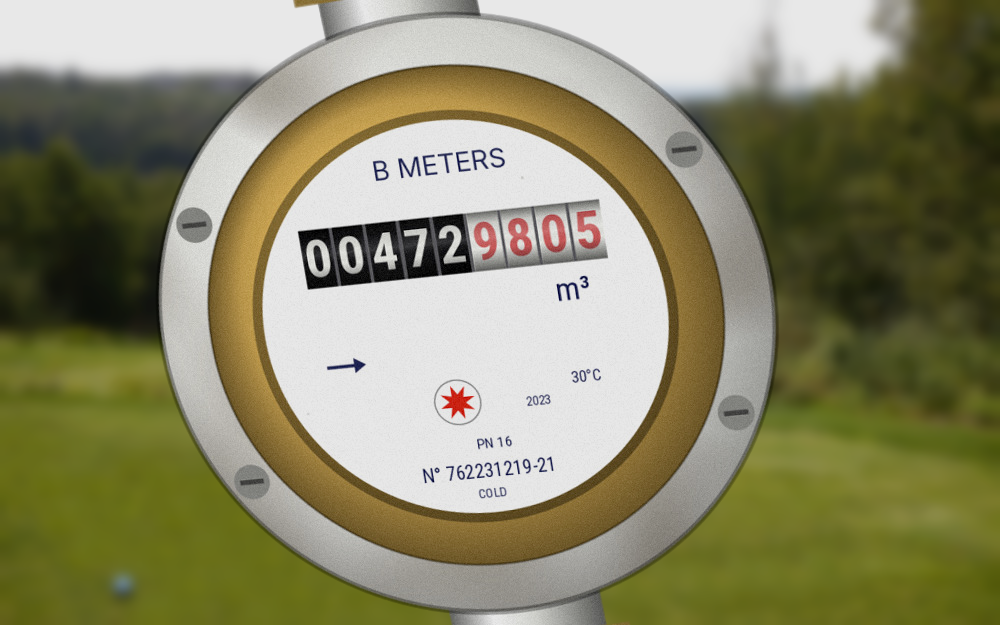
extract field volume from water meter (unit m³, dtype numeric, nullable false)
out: 472.9805 m³
